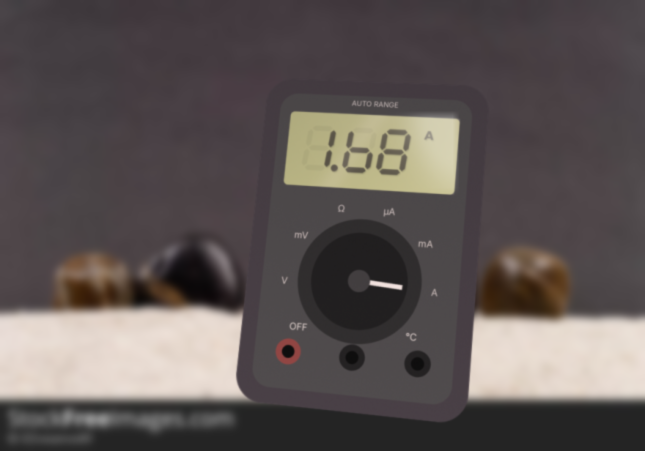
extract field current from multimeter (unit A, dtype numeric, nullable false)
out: 1.68 A
